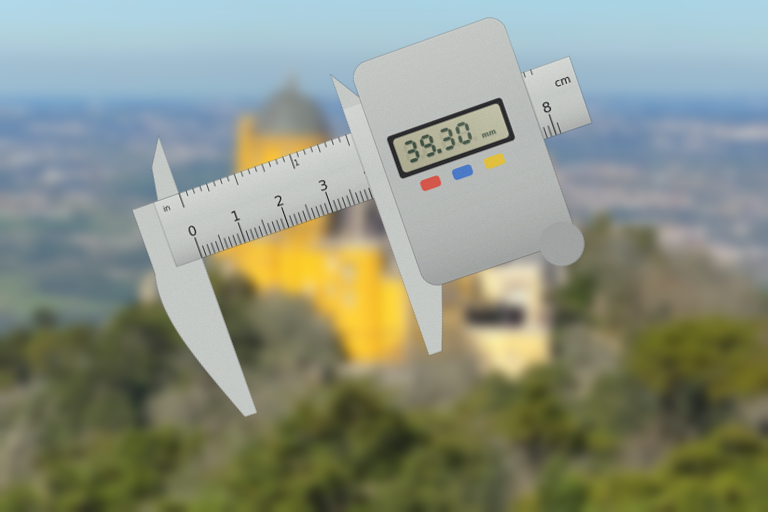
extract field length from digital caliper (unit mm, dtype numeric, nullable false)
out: 39.30 mm
